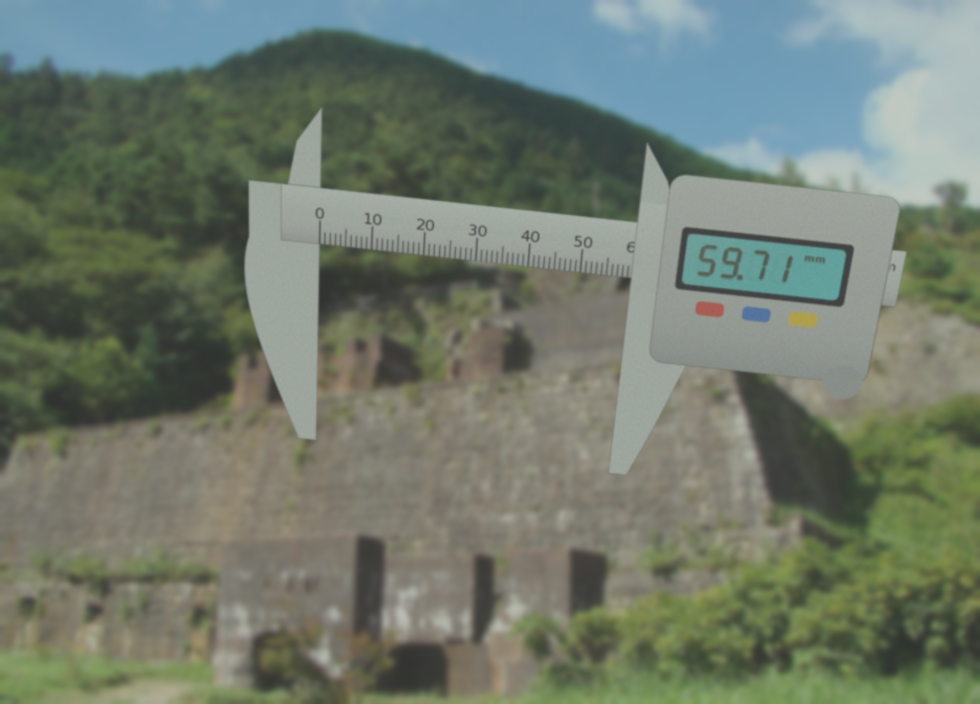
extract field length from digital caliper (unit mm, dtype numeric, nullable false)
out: 59.71 mm
